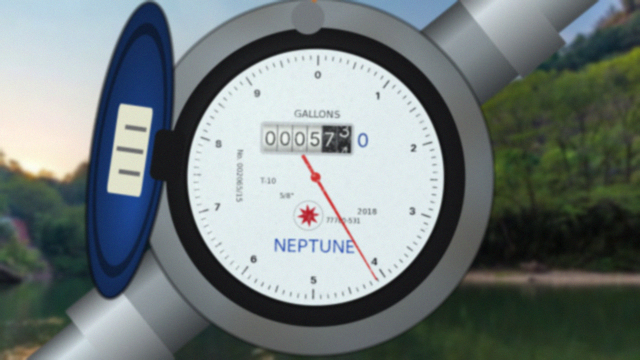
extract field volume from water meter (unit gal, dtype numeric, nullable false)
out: 5734.1 gal
